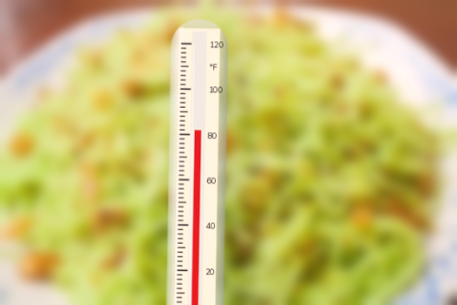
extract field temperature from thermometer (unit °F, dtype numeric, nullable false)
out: 82 °F
